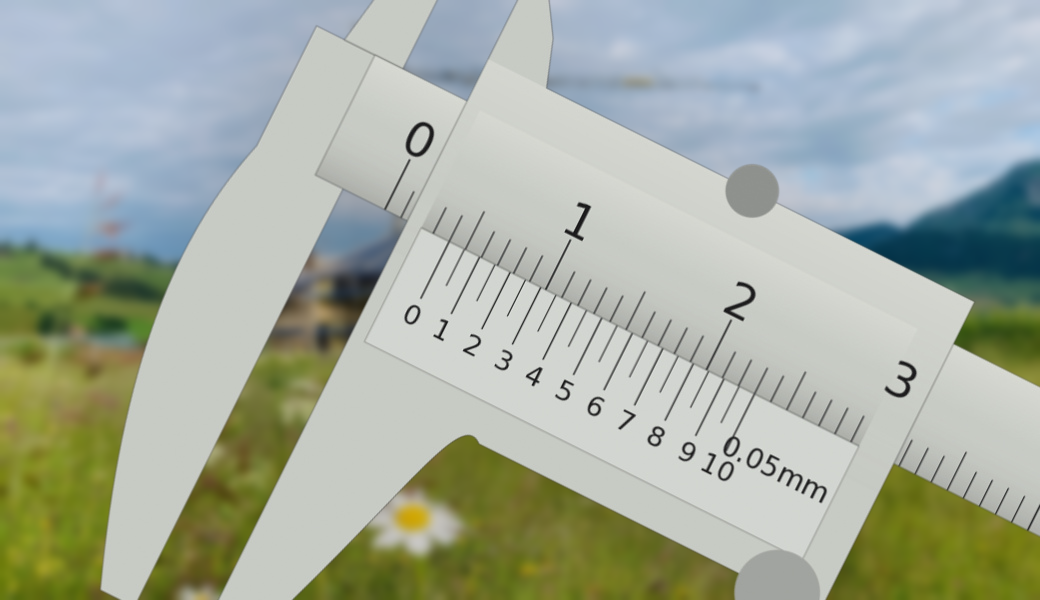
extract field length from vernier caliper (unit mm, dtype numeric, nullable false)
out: 4.0 mm
